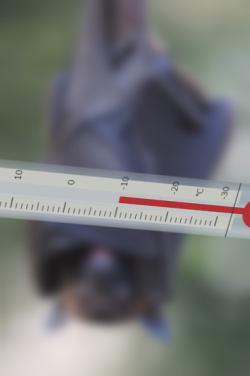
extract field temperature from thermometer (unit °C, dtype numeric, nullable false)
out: -10 °C
